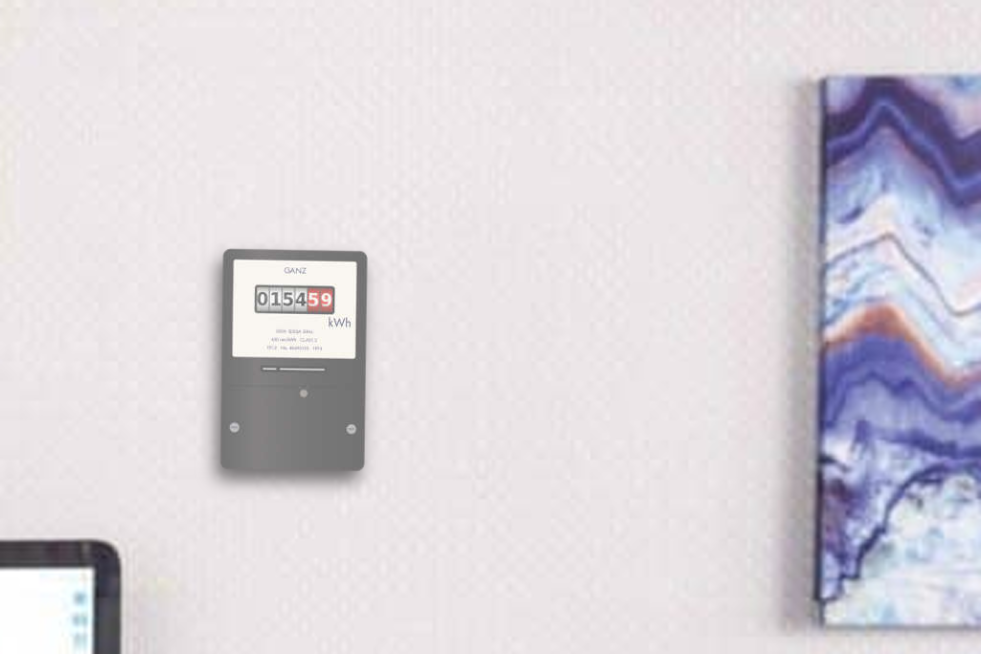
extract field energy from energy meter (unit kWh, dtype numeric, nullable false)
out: 154.59 kWh
